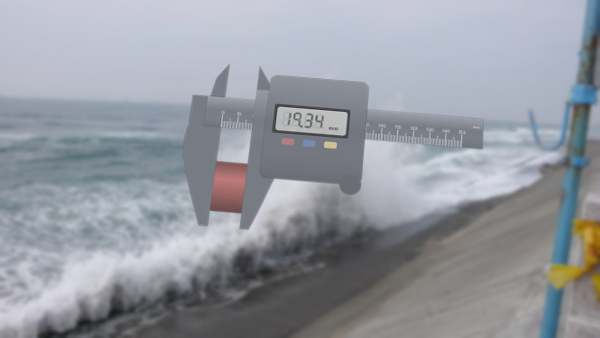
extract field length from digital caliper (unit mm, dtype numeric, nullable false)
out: 19.34 mm
